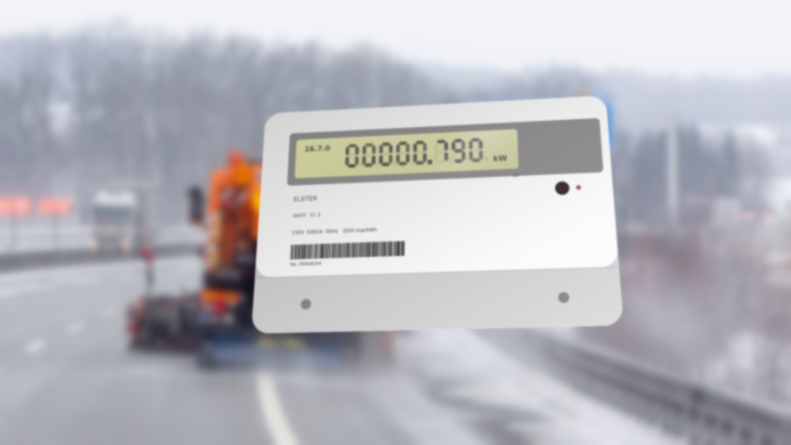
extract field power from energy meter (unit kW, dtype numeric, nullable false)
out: 0.790 kW
